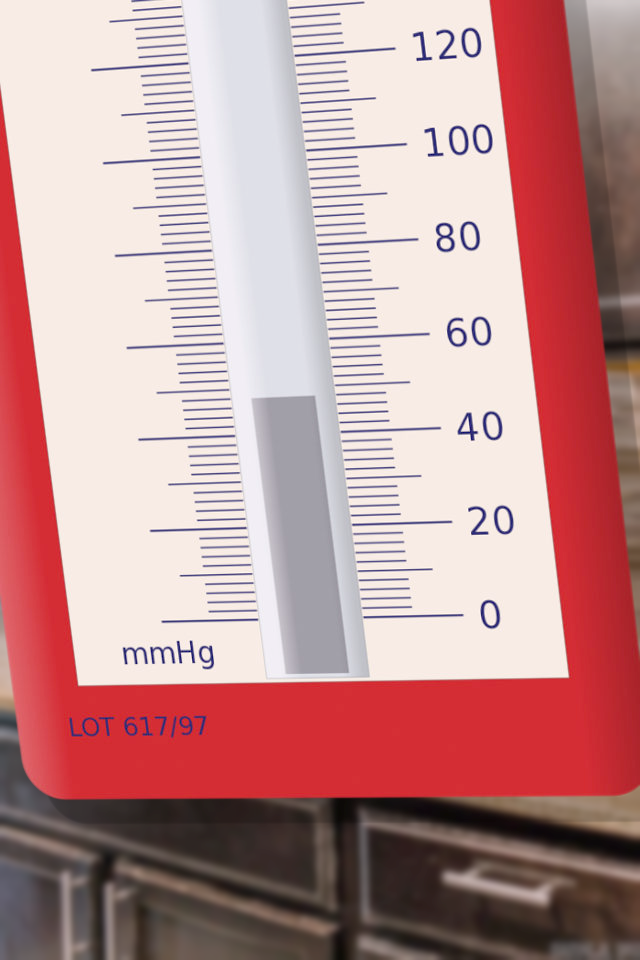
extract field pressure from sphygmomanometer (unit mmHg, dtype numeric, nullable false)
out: 48 mmHg
